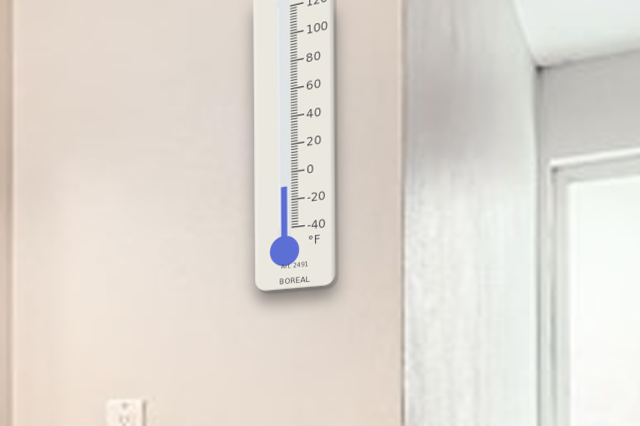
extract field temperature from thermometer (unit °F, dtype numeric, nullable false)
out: -10 °F
